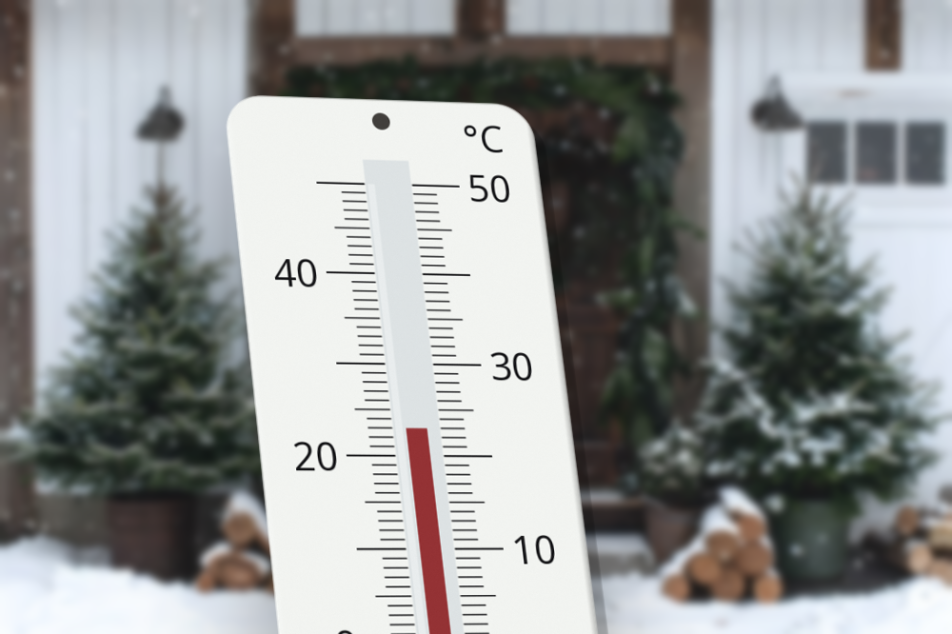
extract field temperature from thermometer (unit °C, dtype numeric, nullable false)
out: 23 °C
